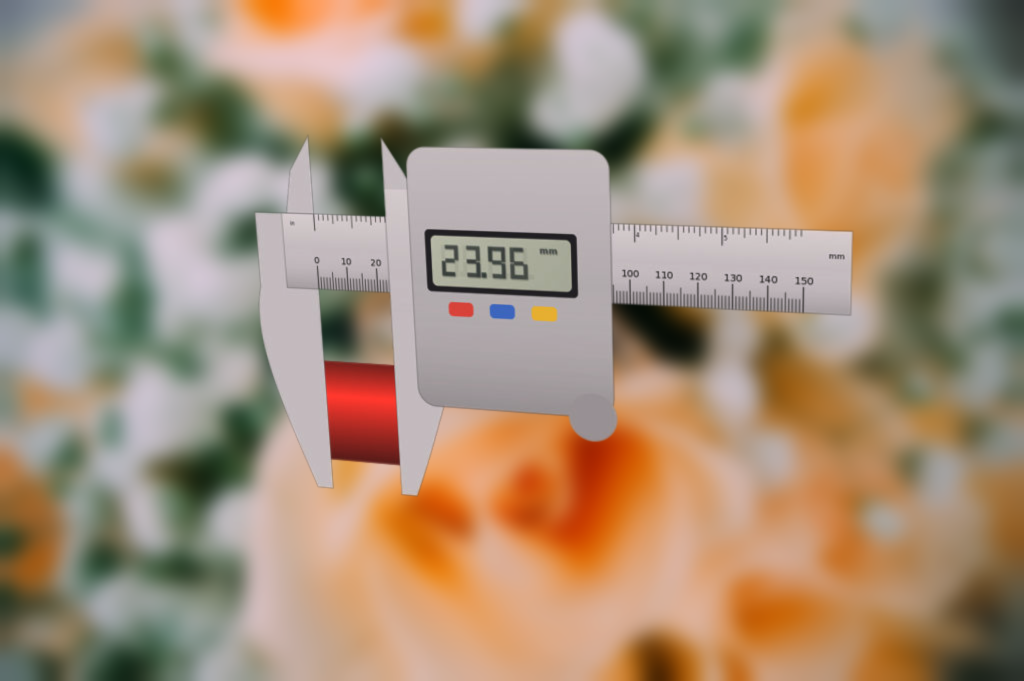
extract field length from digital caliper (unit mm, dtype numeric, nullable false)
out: 23.96 mm
